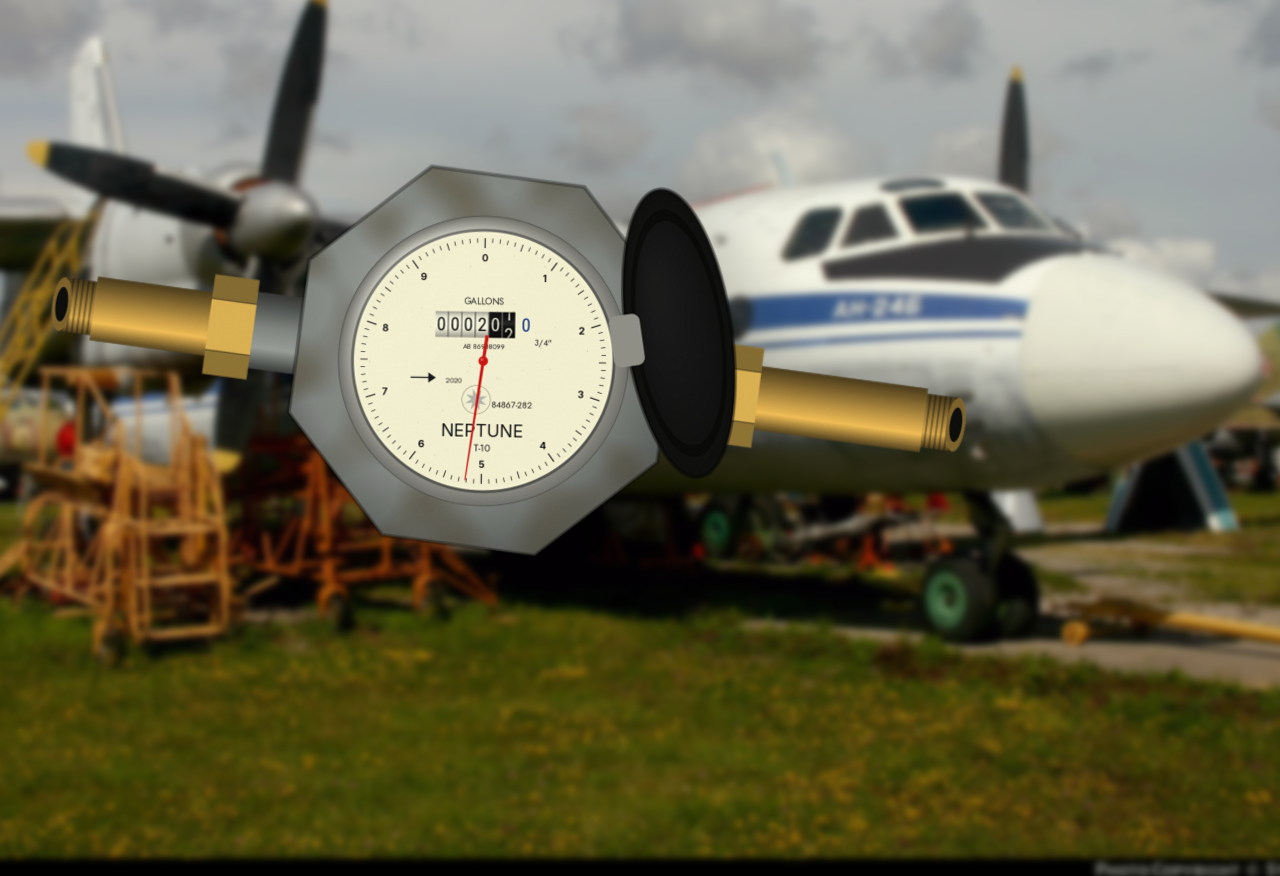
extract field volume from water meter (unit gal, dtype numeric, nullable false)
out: 2015.2 gal
